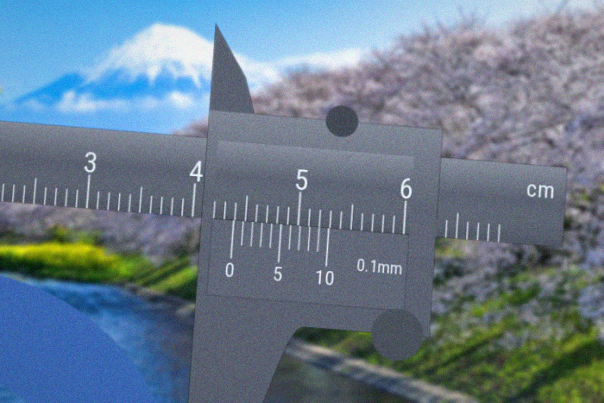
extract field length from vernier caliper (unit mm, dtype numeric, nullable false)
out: 43.9 mm
